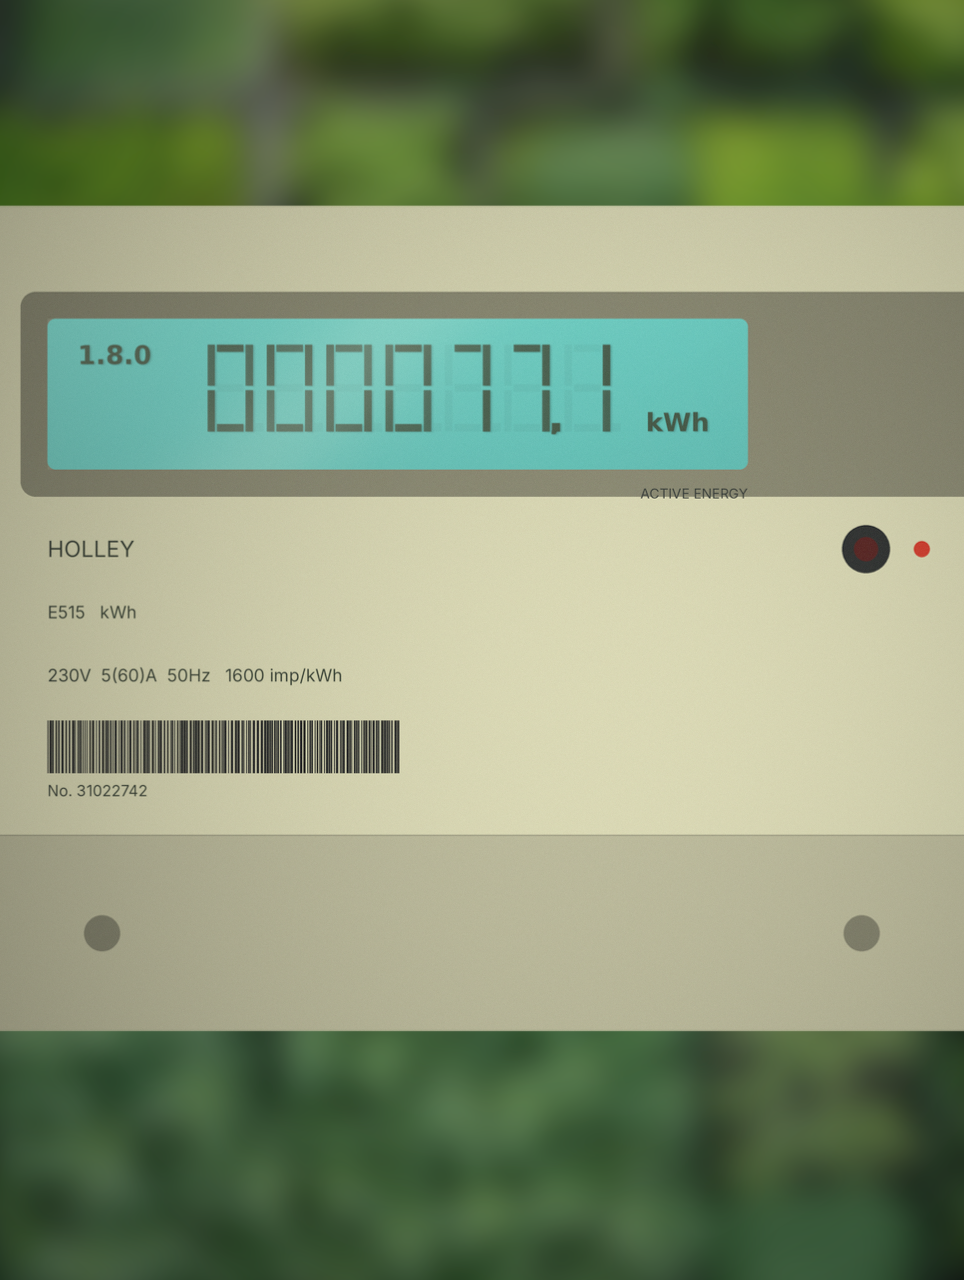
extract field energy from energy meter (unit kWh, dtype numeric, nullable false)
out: 77.1 kWh
